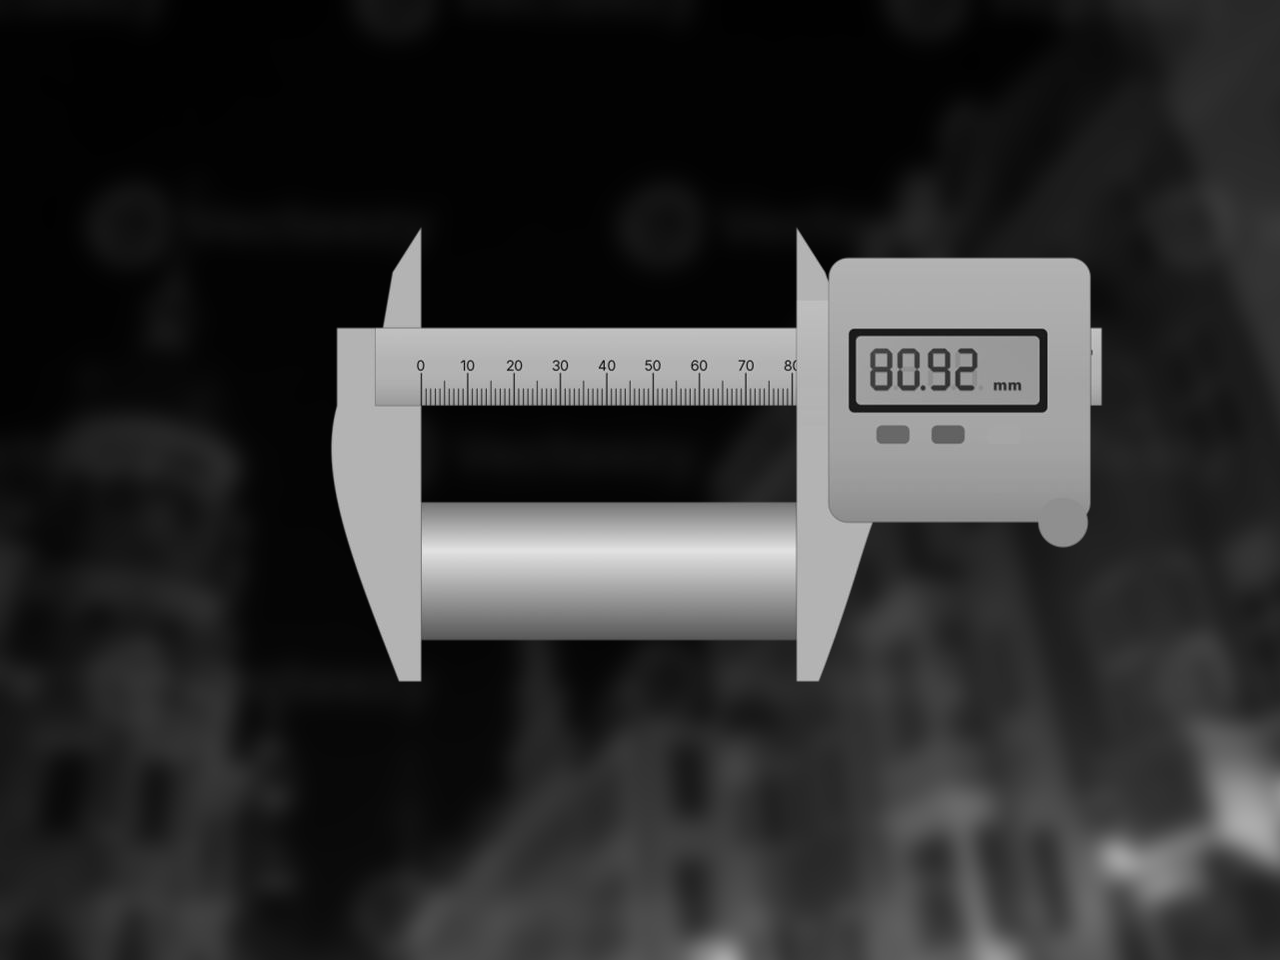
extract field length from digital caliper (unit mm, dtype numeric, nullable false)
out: 80.92 mm
